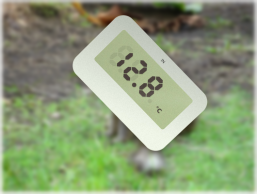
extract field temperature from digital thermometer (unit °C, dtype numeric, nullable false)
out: 12.8 °C
